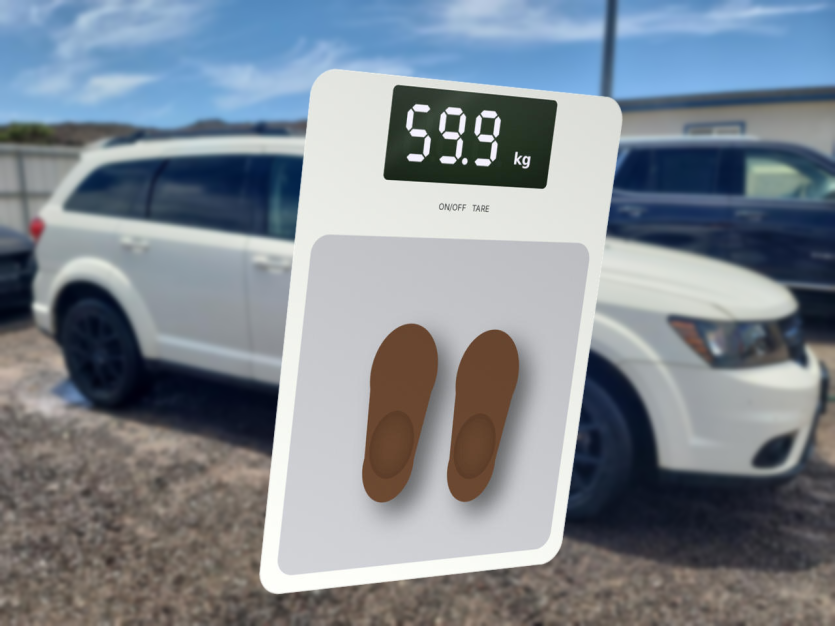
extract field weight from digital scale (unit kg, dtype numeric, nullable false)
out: 59.9 kg
